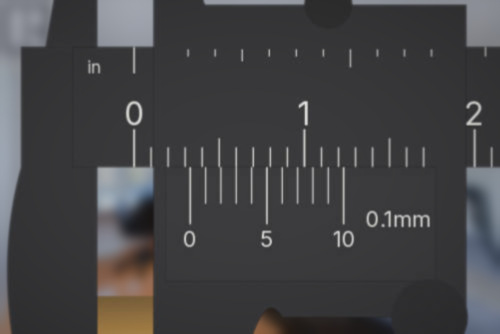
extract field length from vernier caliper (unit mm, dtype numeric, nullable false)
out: 3.3 mm
